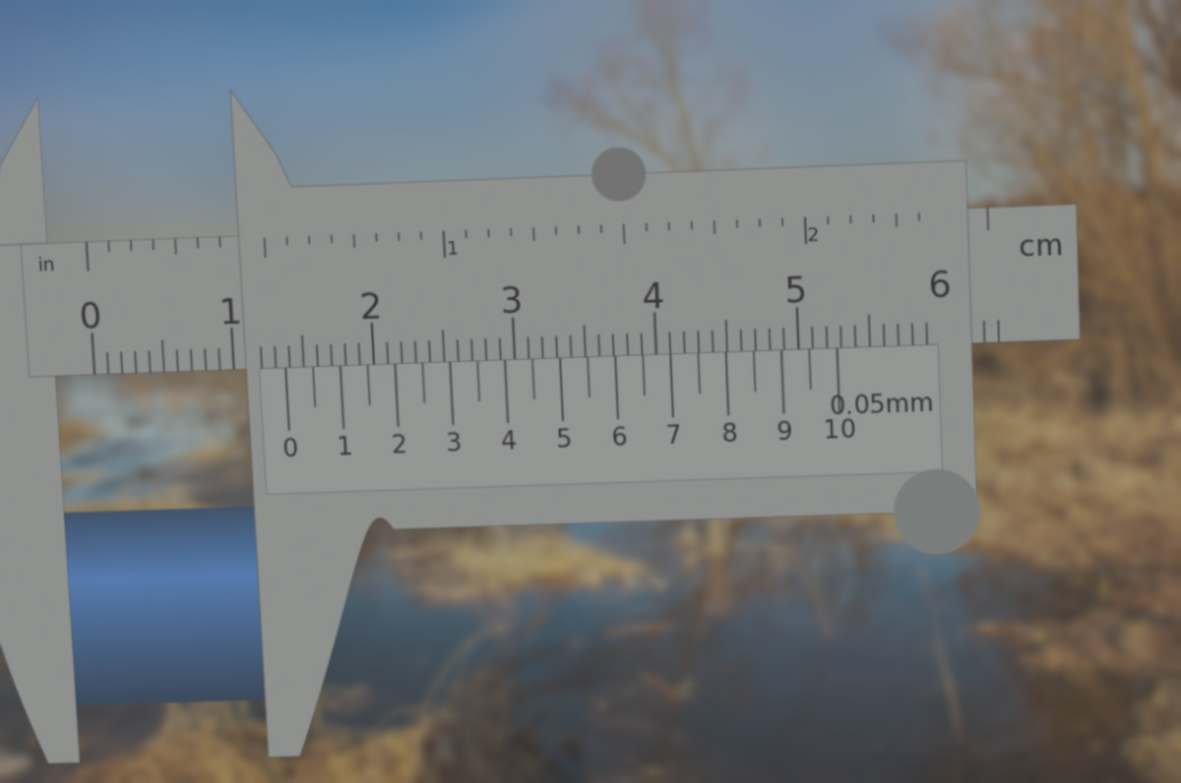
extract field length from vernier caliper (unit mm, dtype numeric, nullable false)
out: 13.7 mm
